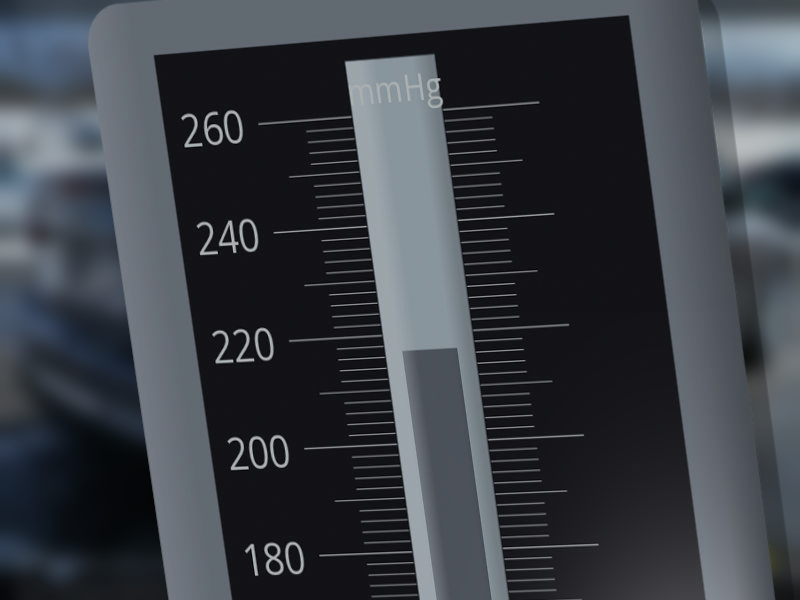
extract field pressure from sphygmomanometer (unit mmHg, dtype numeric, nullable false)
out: 217 mmHg
